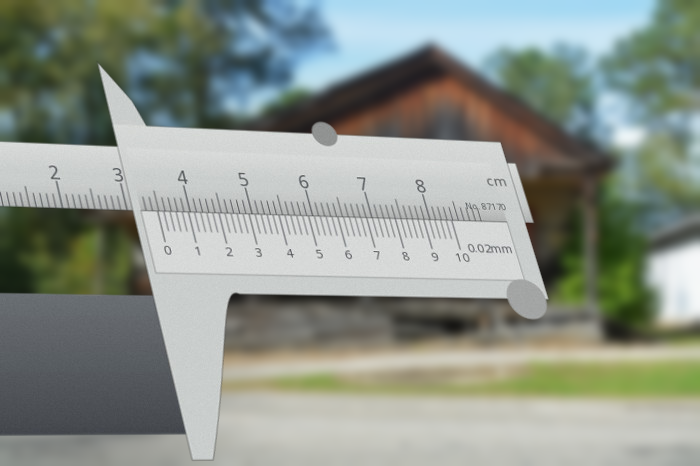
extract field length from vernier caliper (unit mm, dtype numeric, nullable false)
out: 34.8 mm
